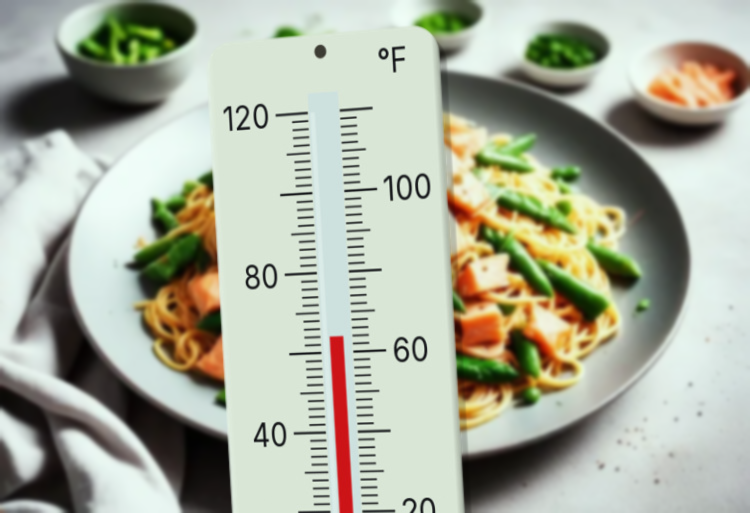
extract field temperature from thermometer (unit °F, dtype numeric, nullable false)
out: 64 °F
